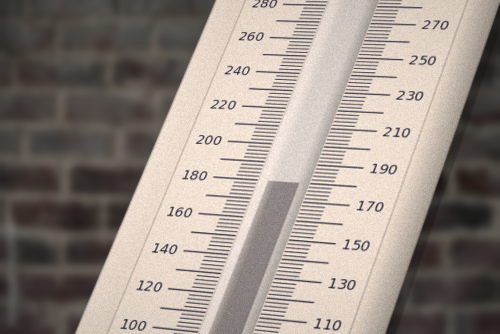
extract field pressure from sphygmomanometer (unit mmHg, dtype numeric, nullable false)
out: 180 mmHg
